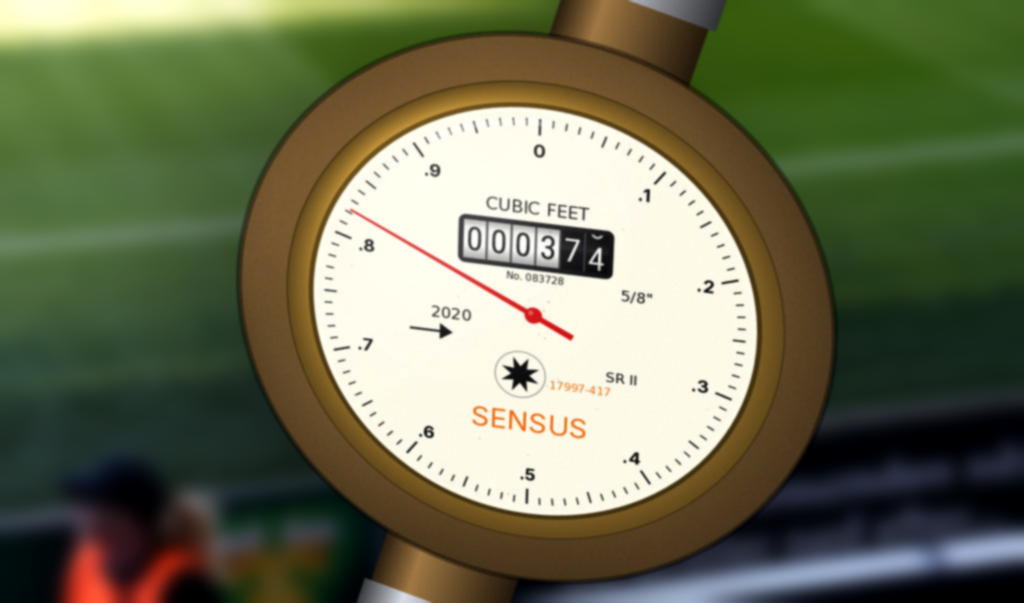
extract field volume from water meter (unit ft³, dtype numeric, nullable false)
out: 373.82 ft³
